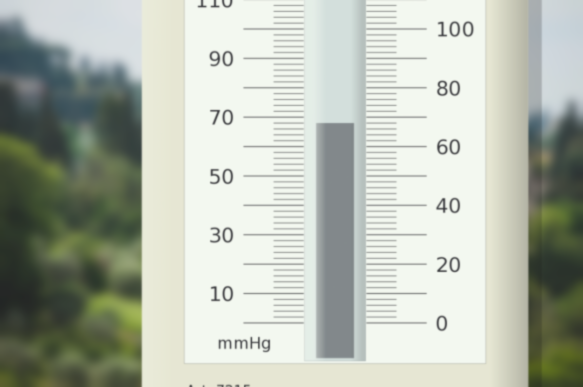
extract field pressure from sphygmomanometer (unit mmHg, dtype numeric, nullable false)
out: 68 mmHg
